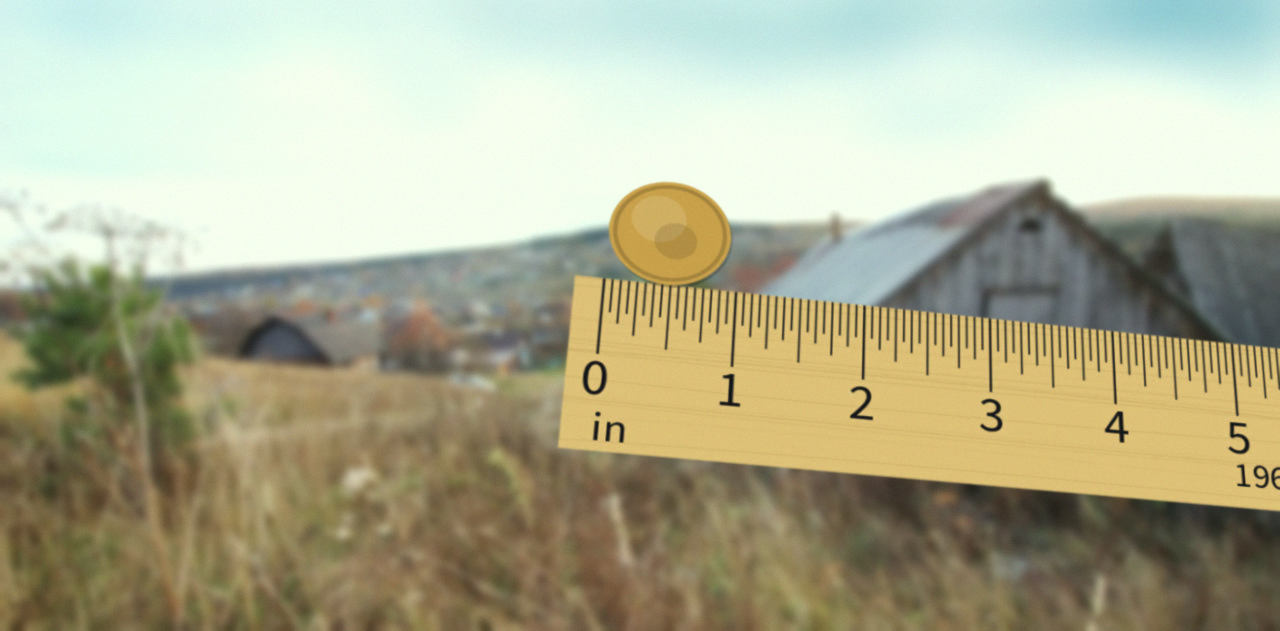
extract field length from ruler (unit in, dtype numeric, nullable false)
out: 0.9375 in
